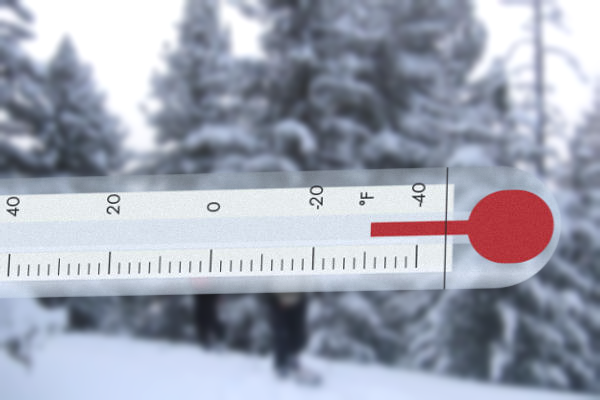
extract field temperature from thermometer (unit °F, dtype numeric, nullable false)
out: -31 °F
